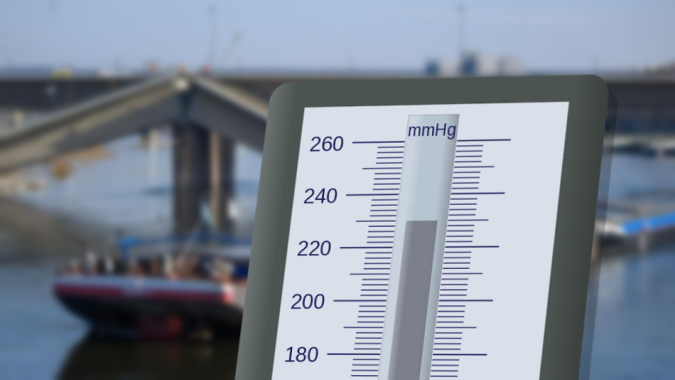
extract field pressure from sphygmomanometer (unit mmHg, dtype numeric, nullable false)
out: 230 mmHg
